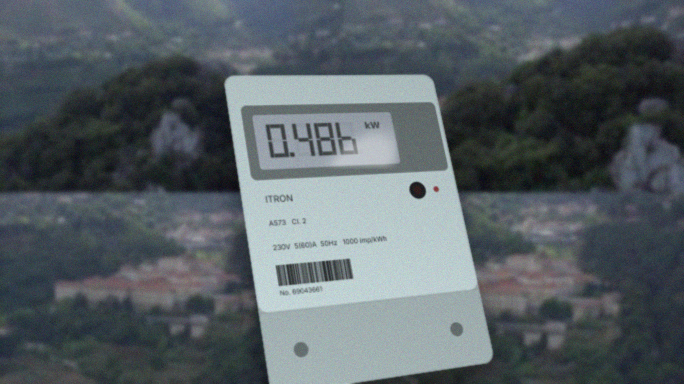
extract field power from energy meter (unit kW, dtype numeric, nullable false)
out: 0.486 kW
